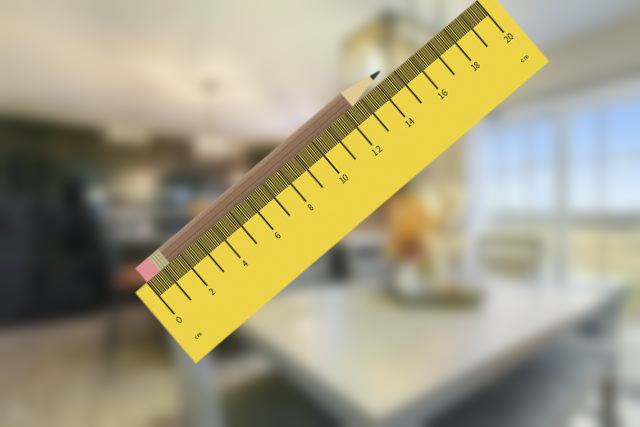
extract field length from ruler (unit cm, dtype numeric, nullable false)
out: 14.5 cm
